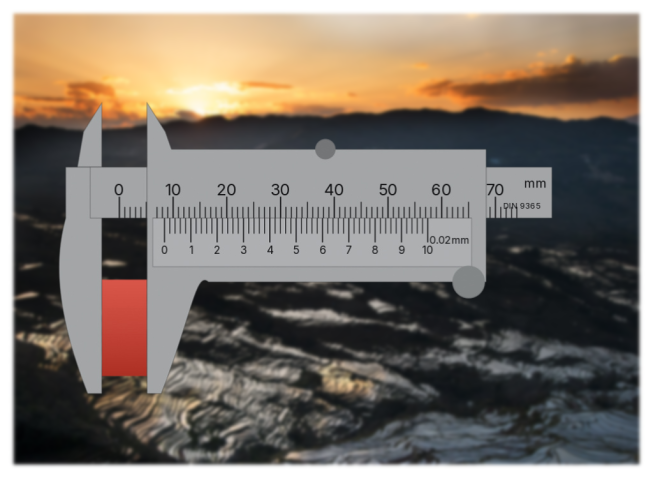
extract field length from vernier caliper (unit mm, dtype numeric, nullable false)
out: 8.4 mm
